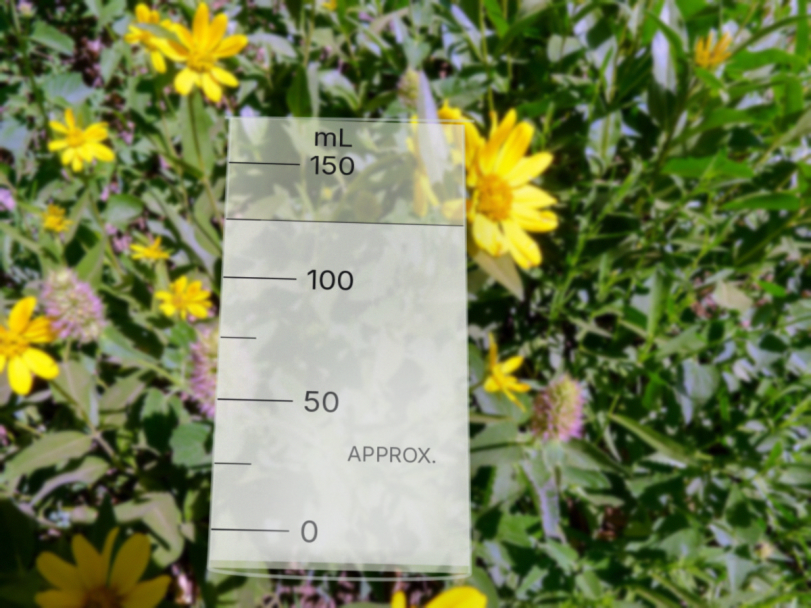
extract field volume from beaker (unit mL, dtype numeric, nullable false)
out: 125 mL
